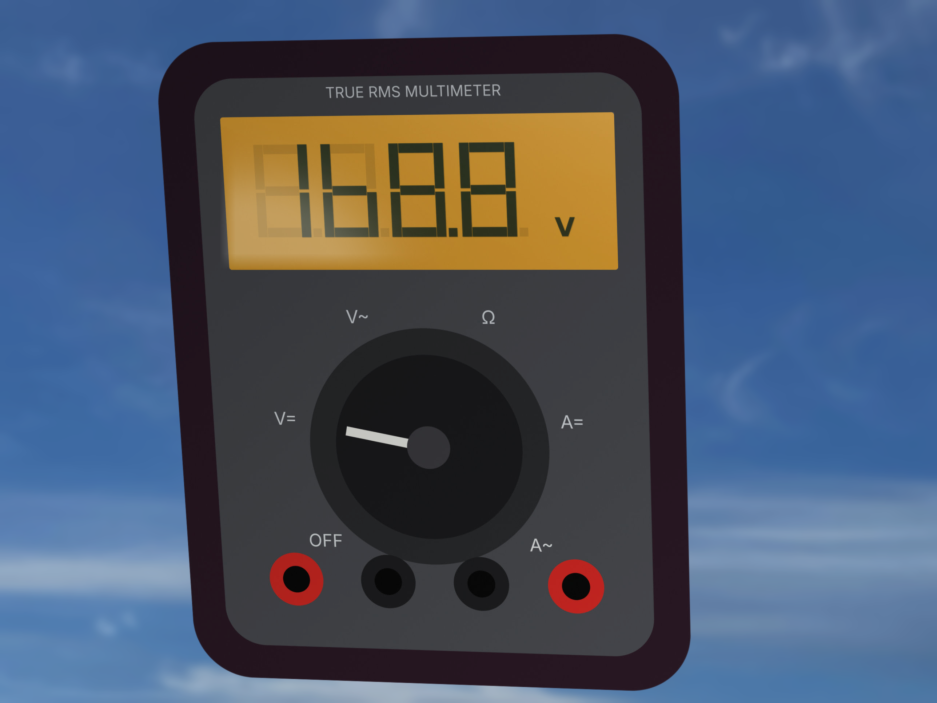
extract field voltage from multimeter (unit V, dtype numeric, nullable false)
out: 168.8 V
